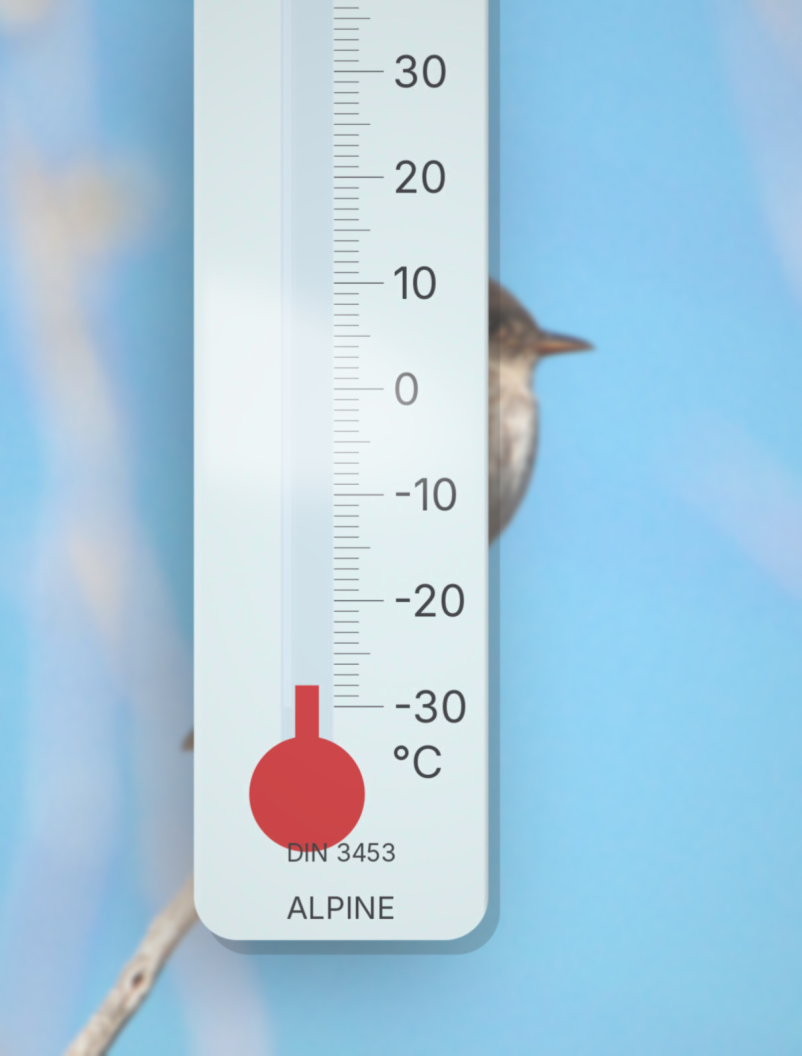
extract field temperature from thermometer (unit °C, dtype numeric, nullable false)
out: -28 °C
